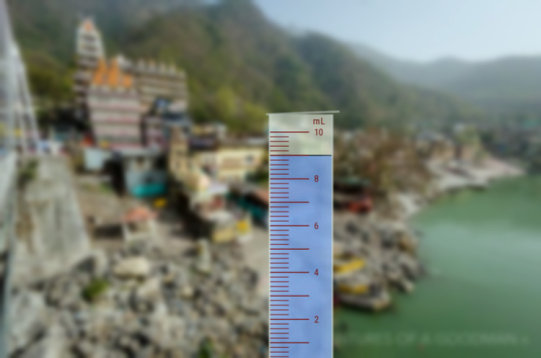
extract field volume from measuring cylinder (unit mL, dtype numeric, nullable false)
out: 9 mL
